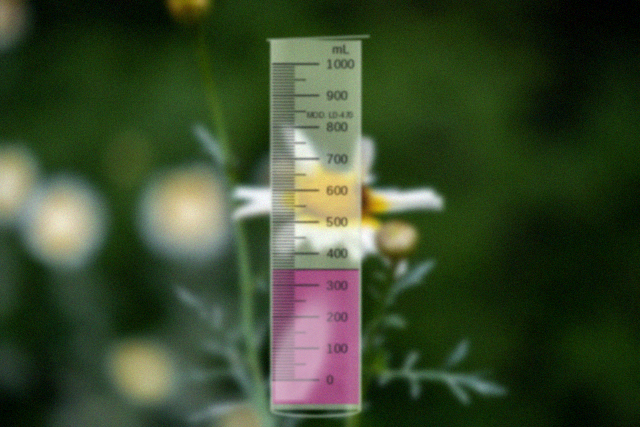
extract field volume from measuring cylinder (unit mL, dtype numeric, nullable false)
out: 350 mL
